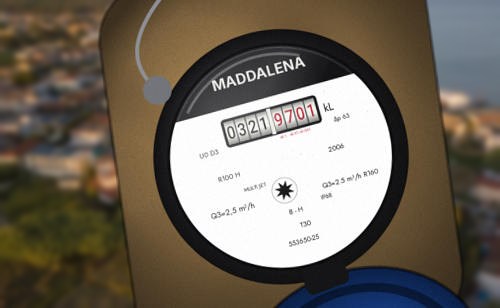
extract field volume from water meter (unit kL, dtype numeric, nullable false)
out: 321.9701 kL
